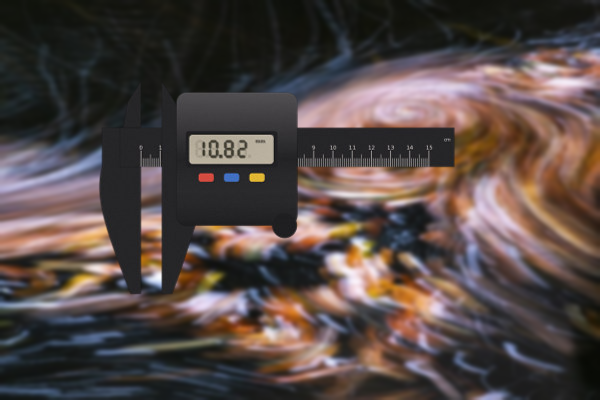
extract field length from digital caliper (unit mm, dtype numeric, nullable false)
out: 10.82 mm
